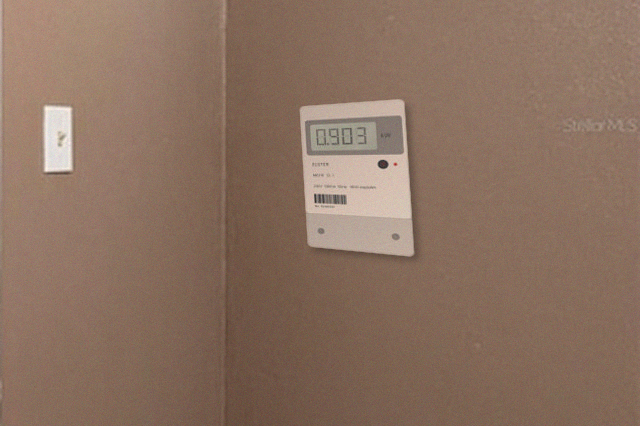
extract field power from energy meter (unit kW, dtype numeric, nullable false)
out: 0.903 kW
